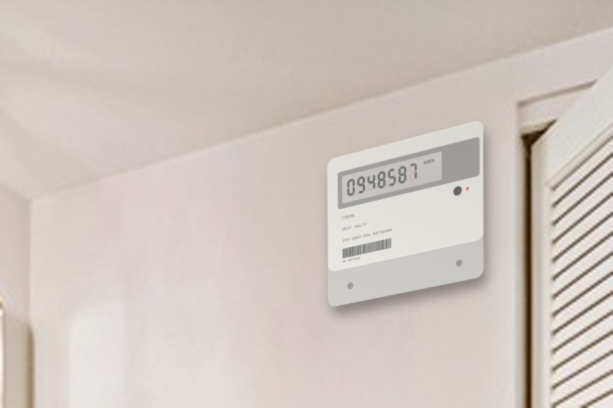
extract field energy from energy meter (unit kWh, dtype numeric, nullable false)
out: 948587 kWh
